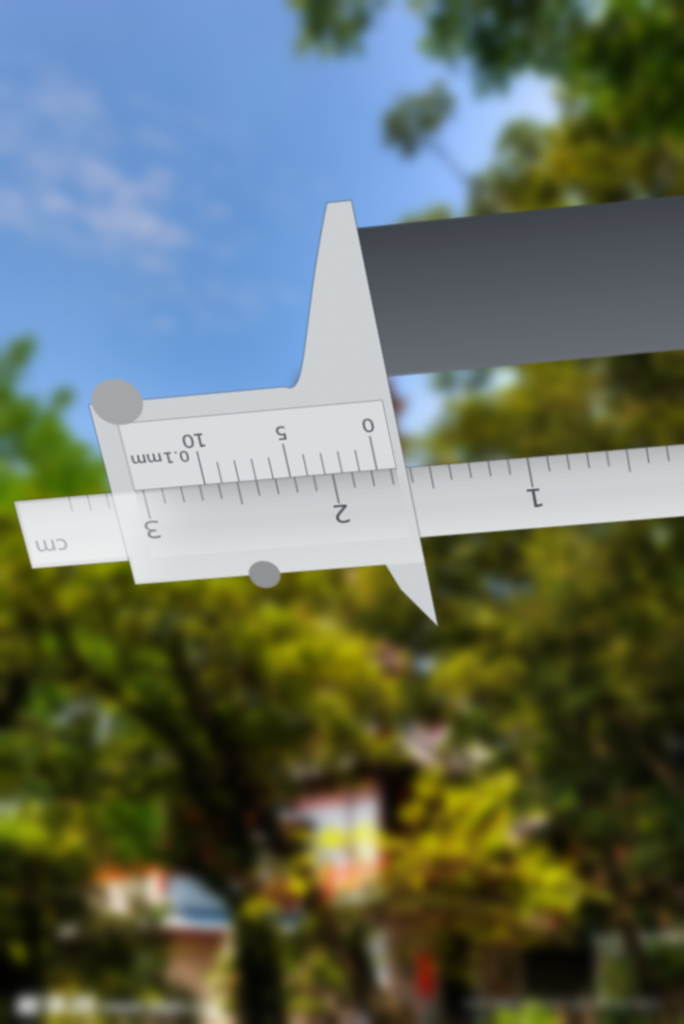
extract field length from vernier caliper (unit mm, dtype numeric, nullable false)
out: 17.7 mm
